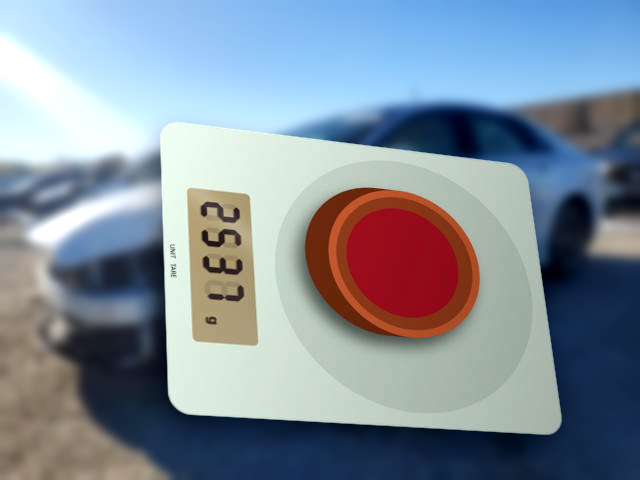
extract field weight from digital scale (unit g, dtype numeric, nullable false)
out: 2537 g
